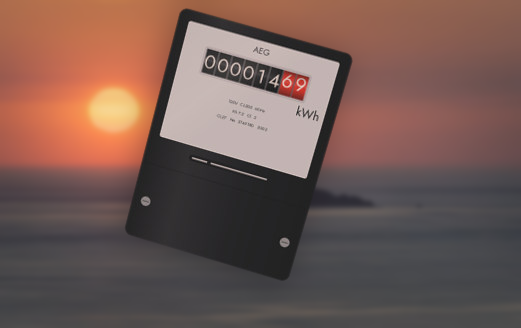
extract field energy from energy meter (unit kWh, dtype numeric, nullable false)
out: 14.69 kWh
